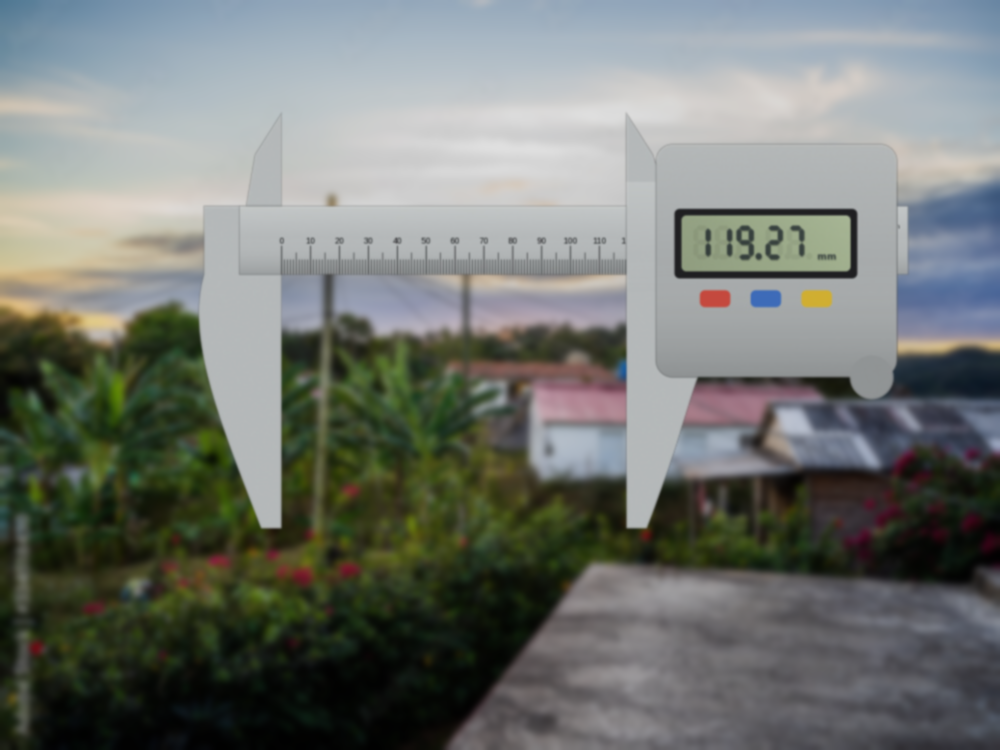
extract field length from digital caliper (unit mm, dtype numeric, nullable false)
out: 119.27 mm
